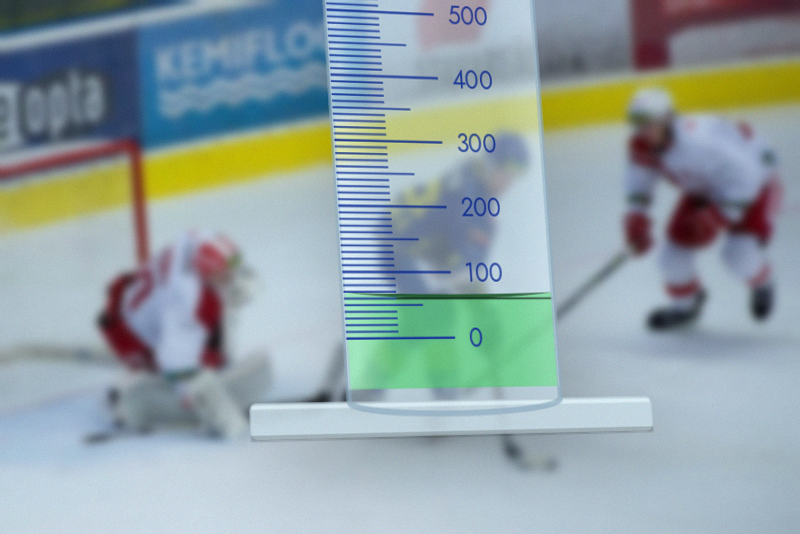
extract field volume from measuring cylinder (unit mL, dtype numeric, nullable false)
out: 60 mL
